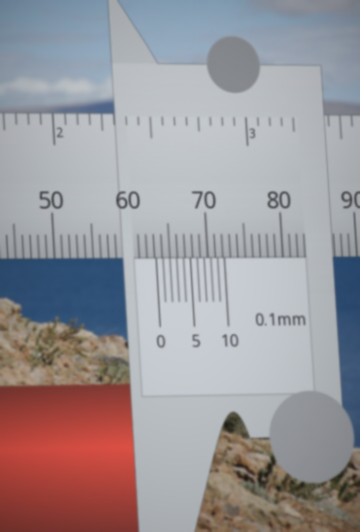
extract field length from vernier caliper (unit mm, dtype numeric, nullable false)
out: 63.2 mm
